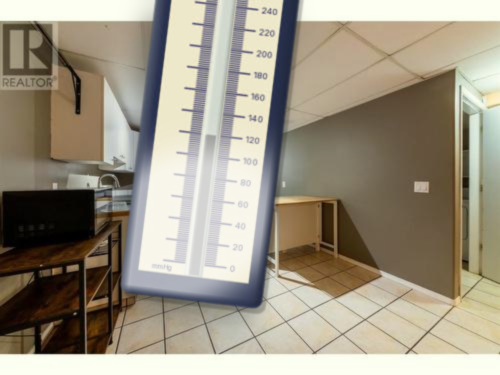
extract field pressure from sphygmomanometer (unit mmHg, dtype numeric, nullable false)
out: 120 mmHg
